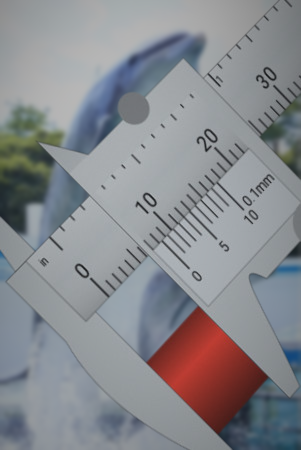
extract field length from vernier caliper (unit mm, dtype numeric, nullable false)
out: 8.4 mm
